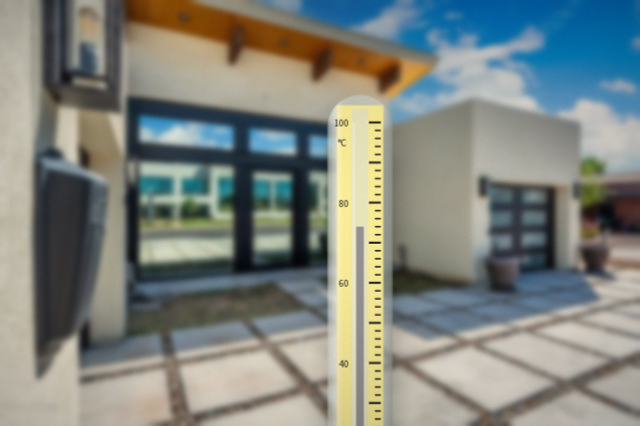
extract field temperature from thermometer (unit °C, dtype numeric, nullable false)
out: 74 °C
